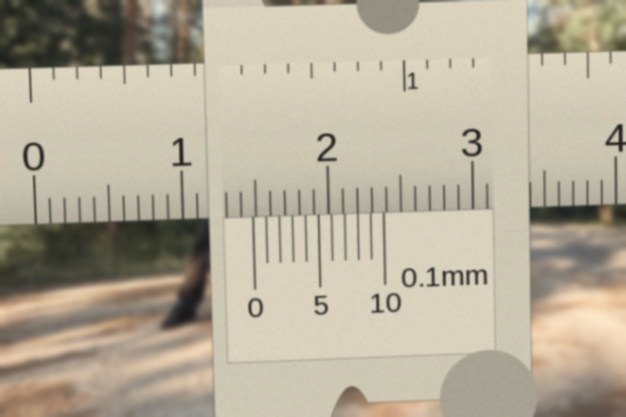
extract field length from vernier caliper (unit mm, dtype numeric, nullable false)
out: 14.8 mm
